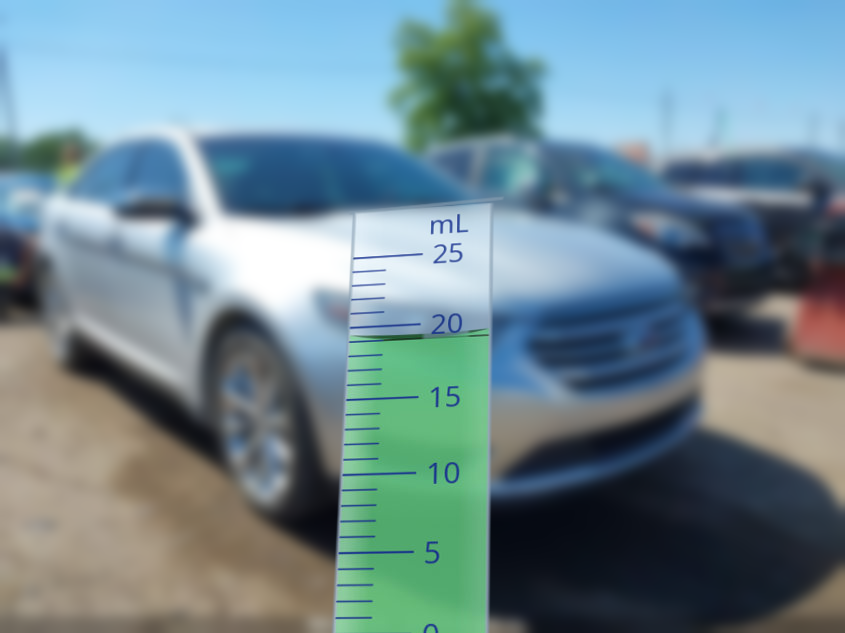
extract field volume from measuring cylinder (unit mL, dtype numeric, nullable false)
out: 19 mL
